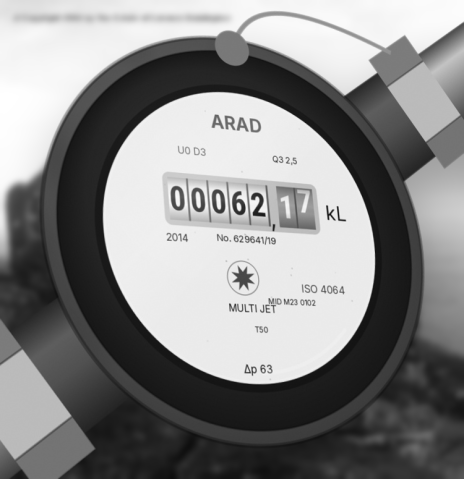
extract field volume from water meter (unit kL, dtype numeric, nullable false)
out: 62.17 kL
